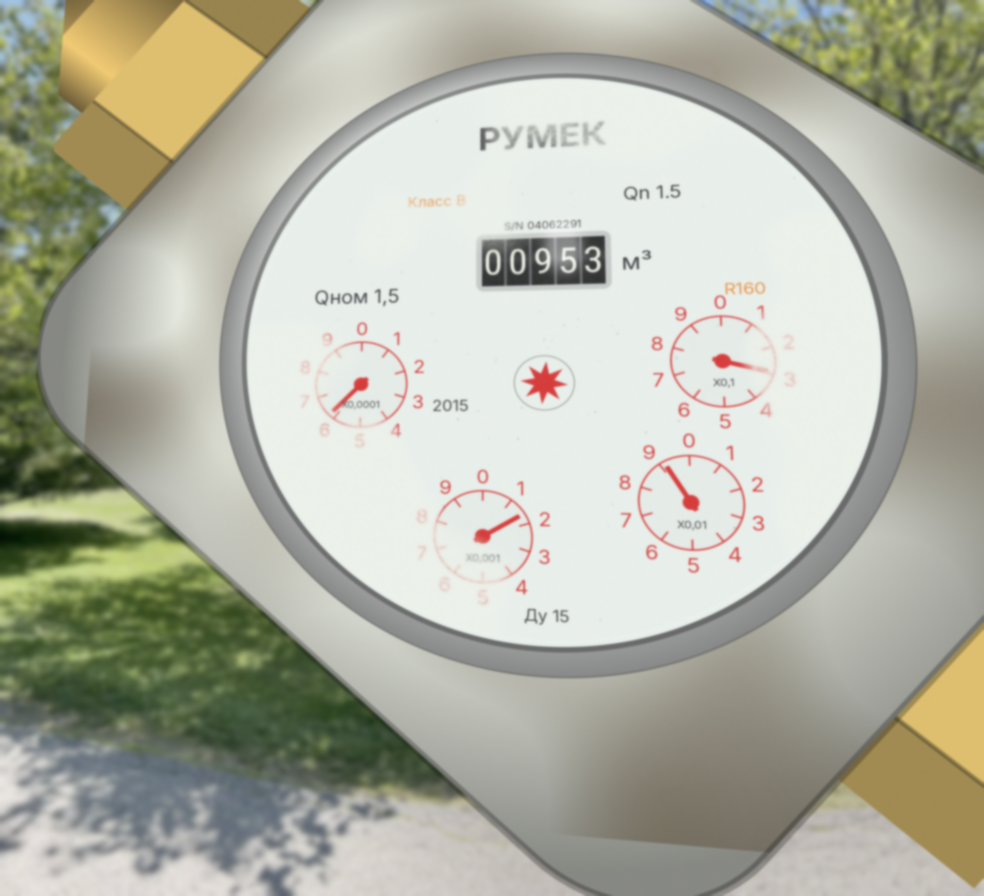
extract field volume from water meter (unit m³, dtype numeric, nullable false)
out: 953.2916 m³
